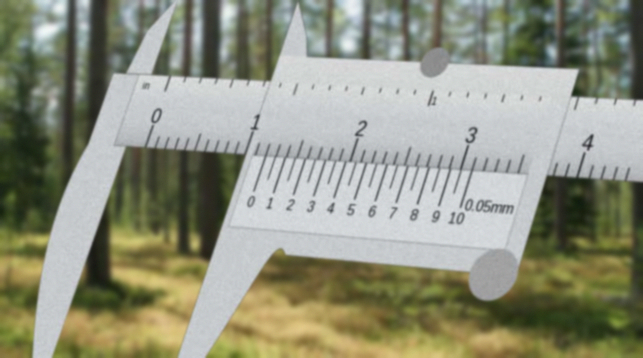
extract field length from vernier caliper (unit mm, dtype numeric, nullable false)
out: 12.0 mm
